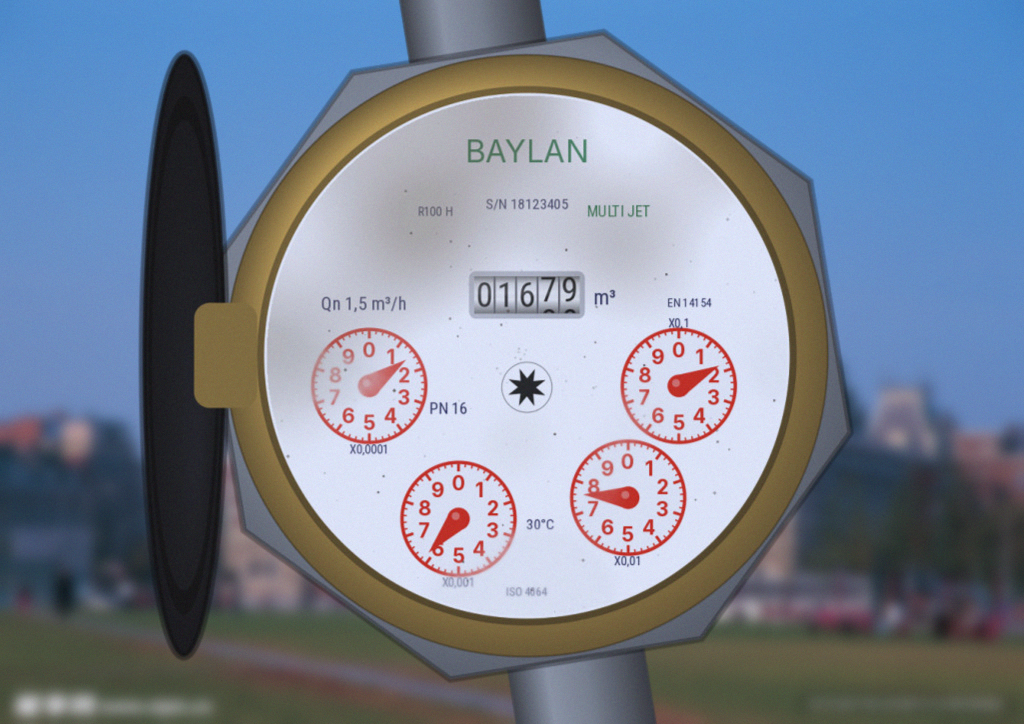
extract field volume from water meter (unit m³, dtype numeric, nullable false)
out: 1679.1761 m³
